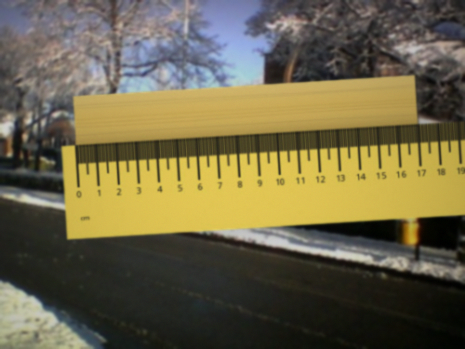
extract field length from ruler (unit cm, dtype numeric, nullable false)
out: 17 cm
